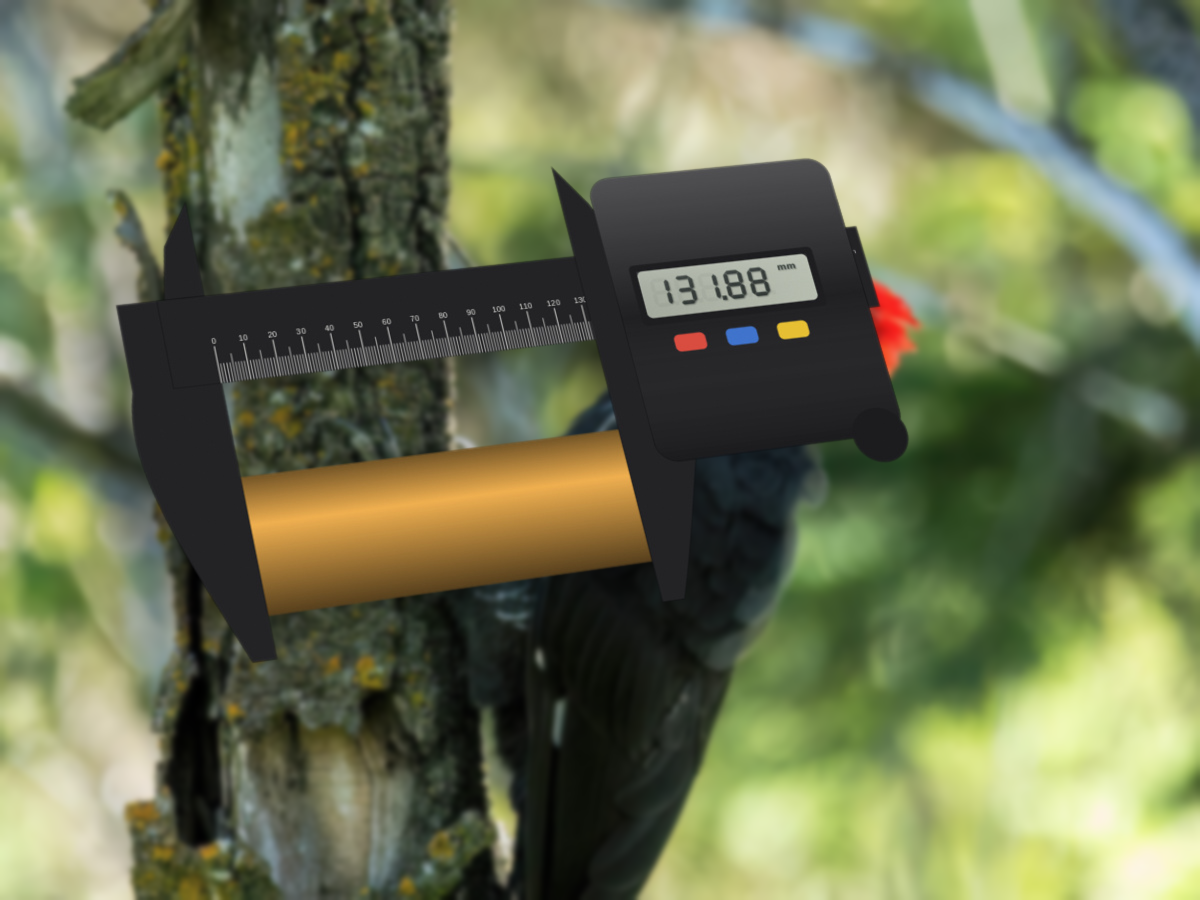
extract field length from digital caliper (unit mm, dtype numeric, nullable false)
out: 131.88 mm
